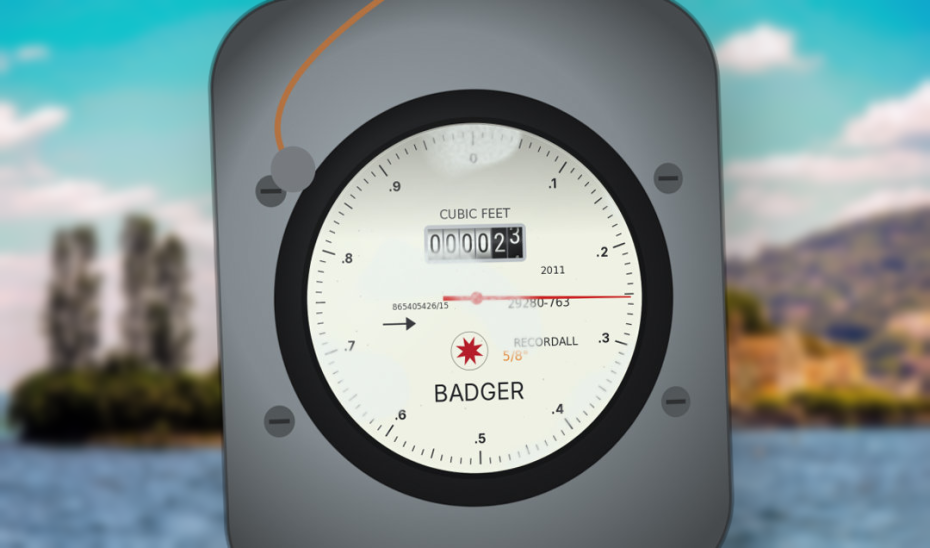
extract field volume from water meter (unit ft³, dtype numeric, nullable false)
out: 23.25 ft³
